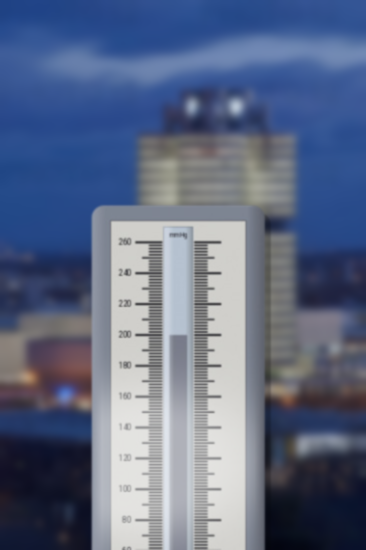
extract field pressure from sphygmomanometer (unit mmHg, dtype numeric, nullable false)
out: 200 mmHg
